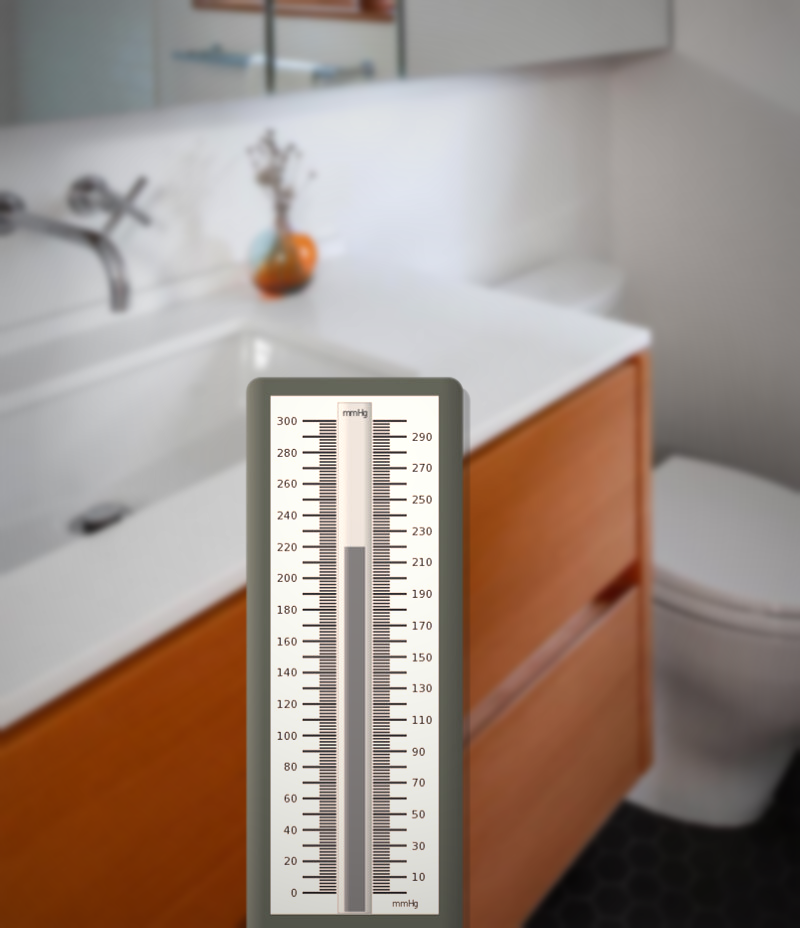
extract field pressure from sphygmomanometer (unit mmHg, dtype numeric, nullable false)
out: 220 mmHg
